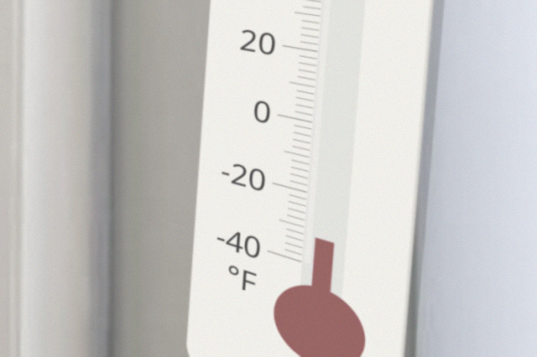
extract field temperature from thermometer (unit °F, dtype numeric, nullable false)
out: -32 °F
